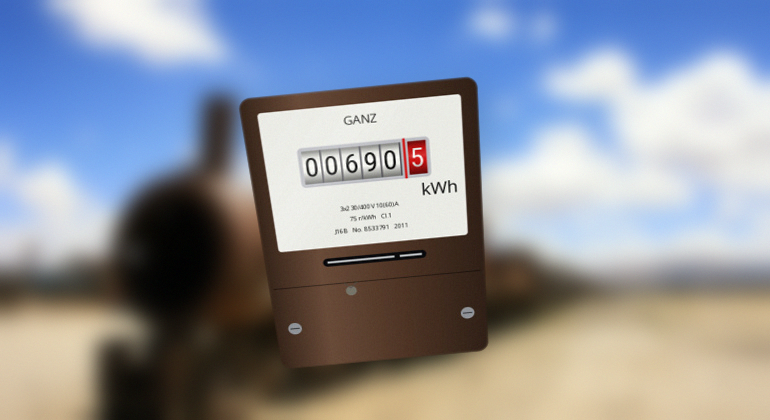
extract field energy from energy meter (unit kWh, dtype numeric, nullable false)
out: 690.5 kWh
